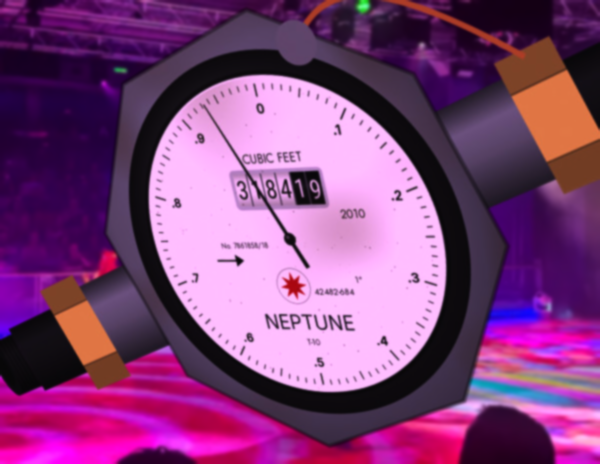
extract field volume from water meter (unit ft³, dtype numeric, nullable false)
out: 318418.93 ft³
